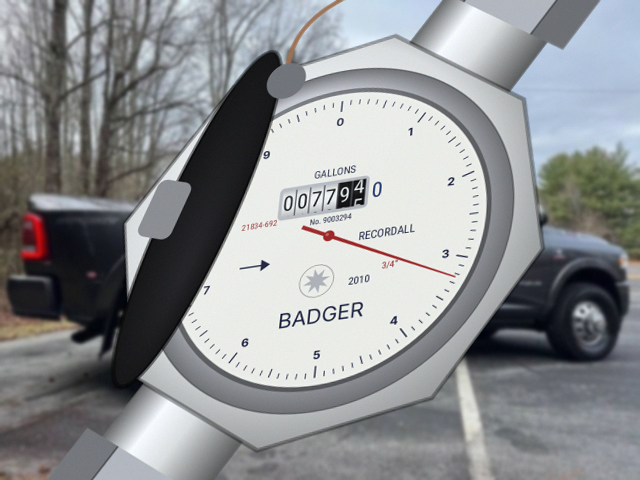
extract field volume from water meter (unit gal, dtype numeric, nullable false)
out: 77943.2 gal
